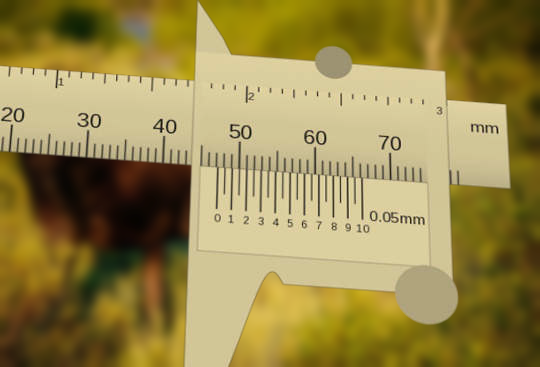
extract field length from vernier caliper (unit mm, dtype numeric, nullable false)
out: 47.2 mm
